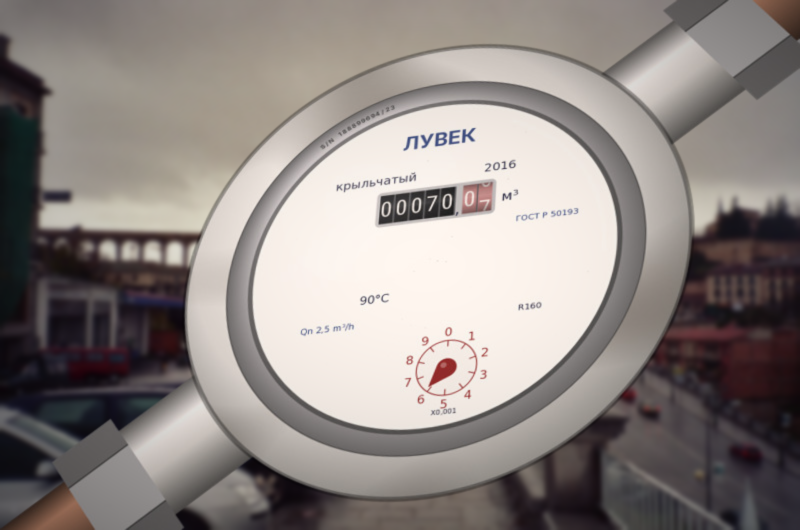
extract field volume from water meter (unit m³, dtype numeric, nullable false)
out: 70.066 m³
